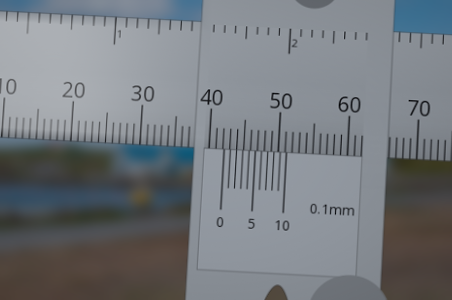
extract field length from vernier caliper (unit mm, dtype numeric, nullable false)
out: 42.2 mm
